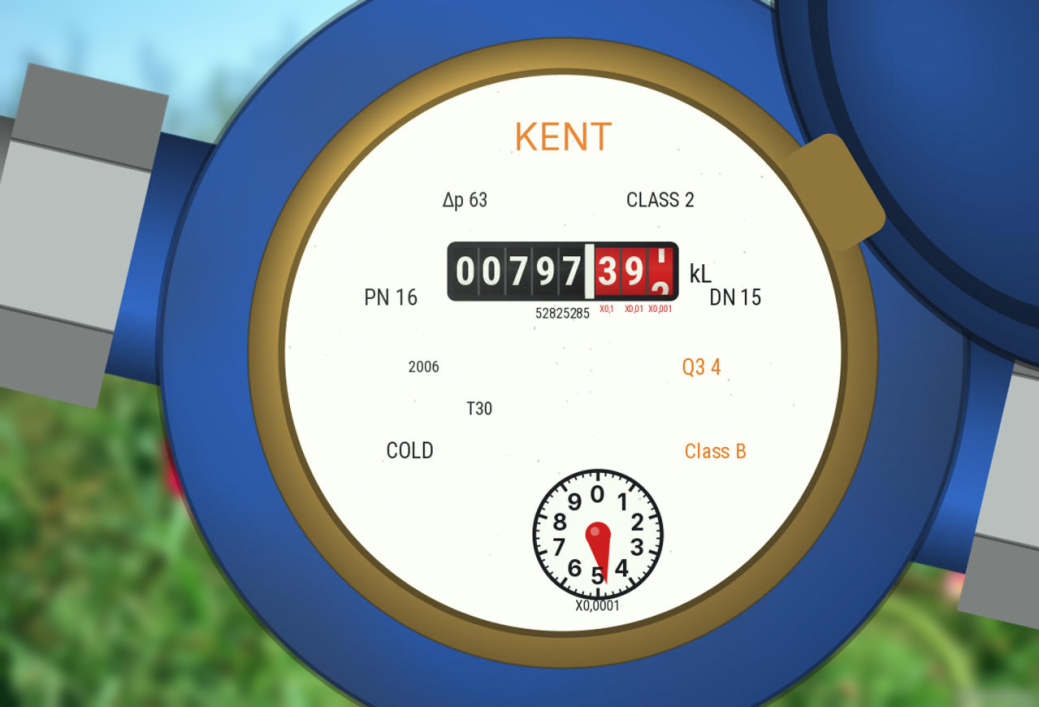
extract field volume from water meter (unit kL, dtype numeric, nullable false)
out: 797.3914 kL
